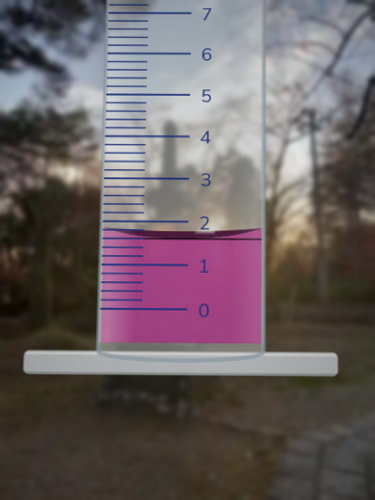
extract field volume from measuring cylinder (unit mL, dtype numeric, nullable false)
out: 1.6 mL
